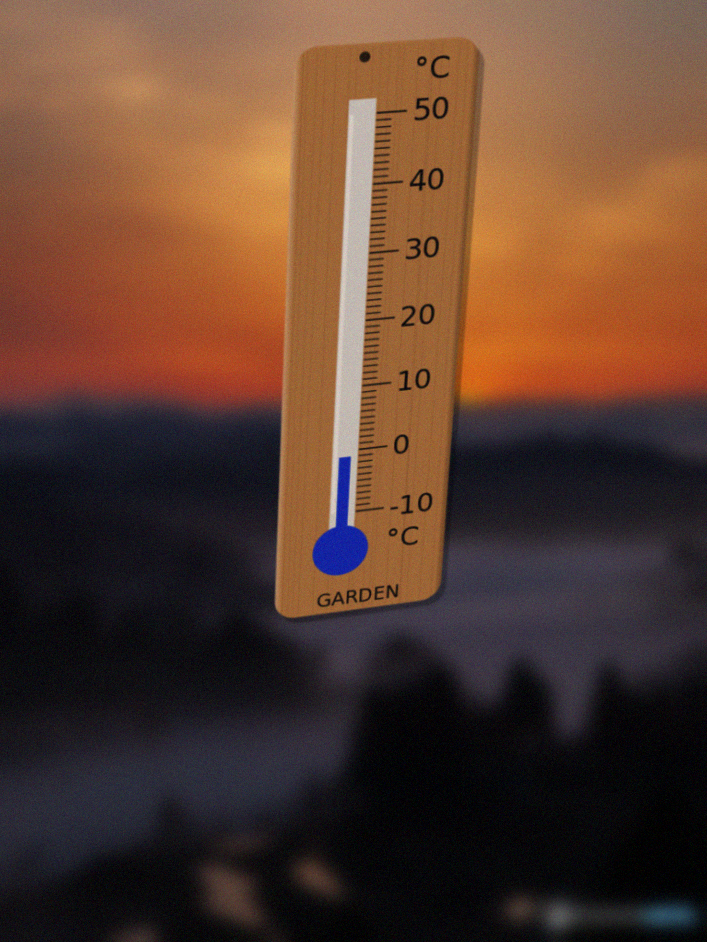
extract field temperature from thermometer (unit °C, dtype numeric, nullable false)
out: -1 °C
